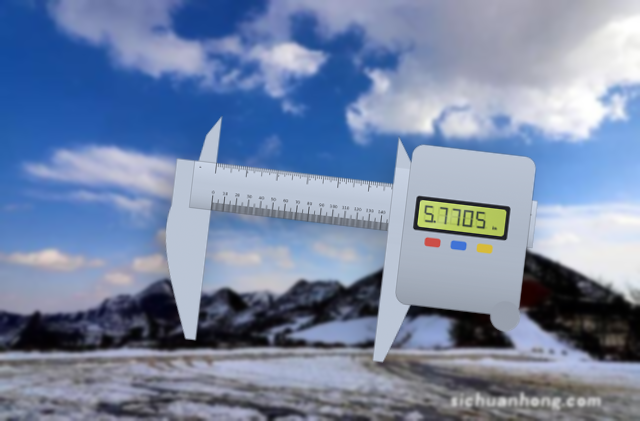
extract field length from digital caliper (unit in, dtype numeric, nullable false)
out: 5.7705 in
